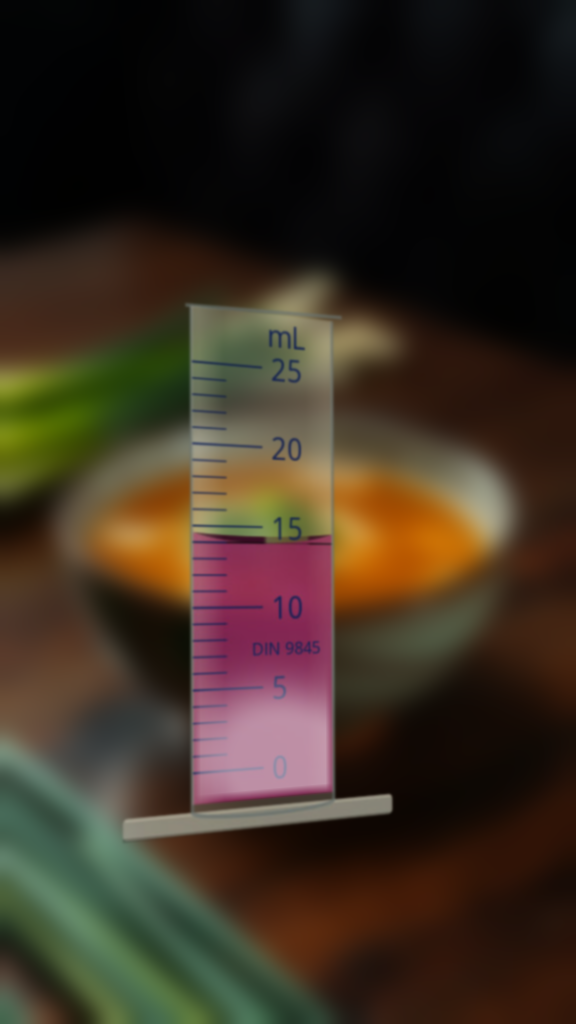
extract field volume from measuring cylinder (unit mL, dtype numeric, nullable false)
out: 14 mL
